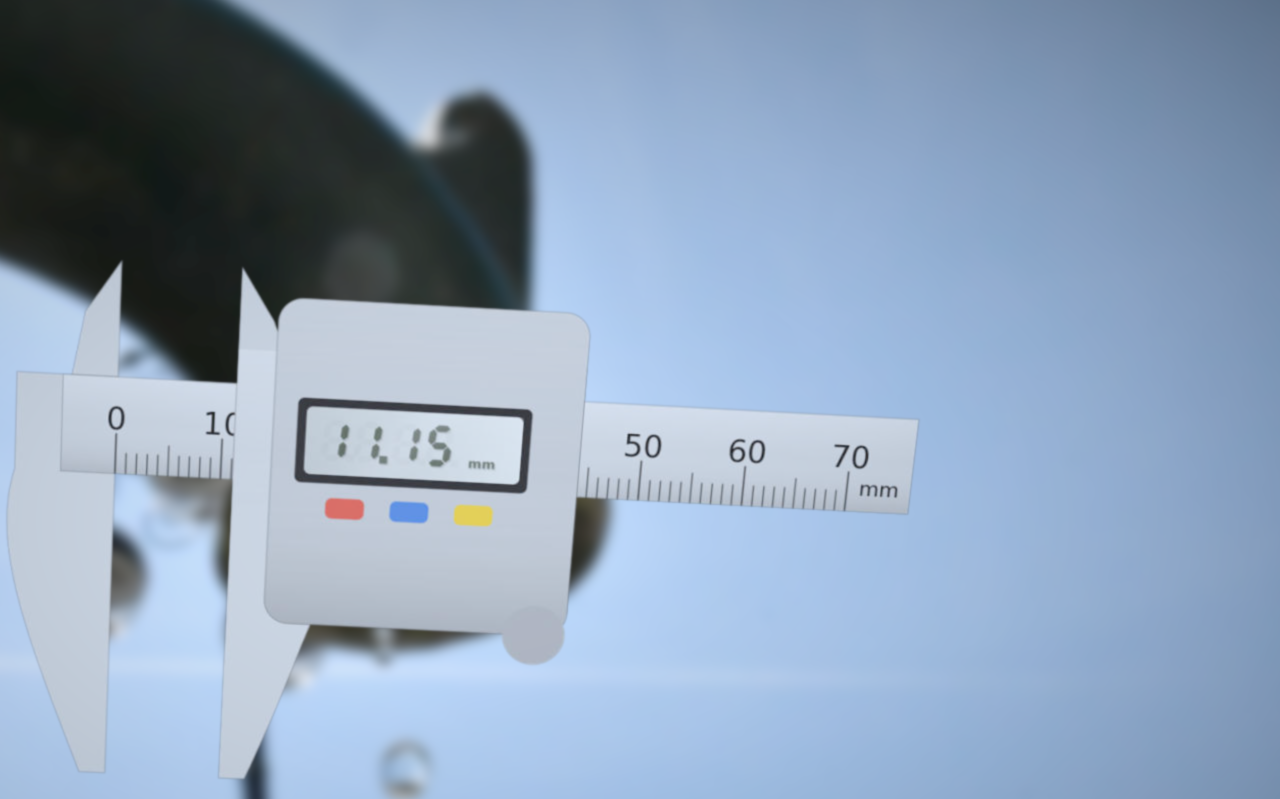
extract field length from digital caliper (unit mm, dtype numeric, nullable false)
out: 11.15 mm
